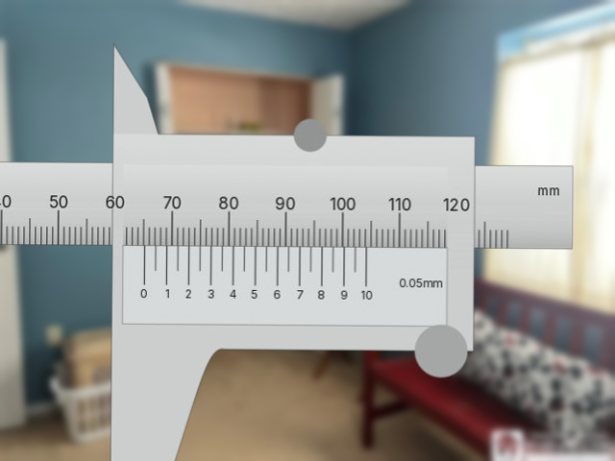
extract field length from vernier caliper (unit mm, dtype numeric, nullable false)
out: 65.2 mm
